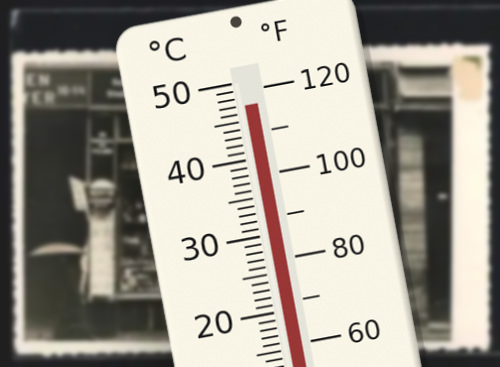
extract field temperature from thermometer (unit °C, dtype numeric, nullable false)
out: 47 °C
